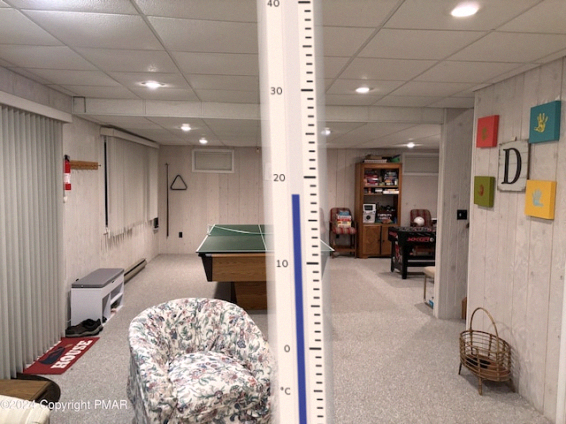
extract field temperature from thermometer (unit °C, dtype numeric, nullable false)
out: 18 °C
